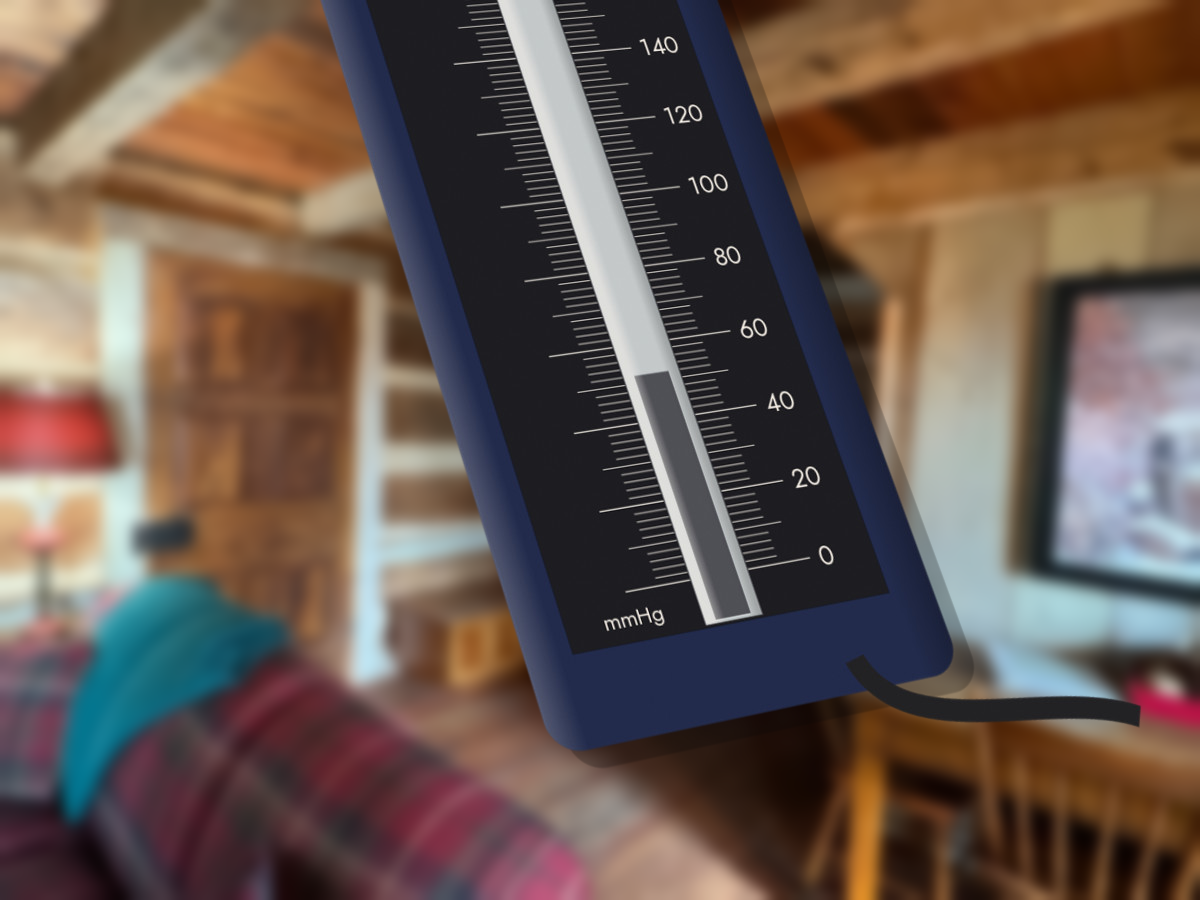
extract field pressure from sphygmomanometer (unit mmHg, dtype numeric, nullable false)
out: 52 mmHg
